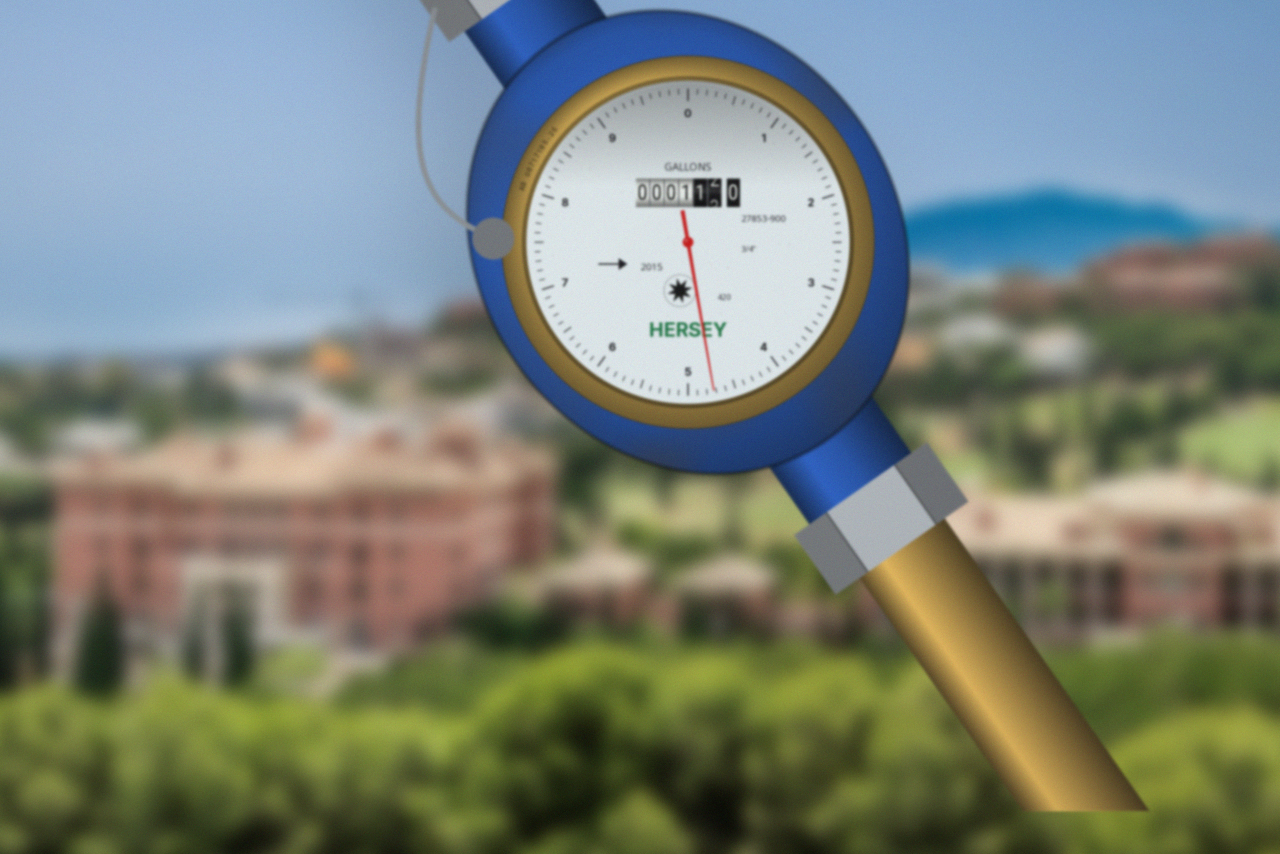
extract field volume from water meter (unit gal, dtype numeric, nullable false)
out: 1124.7 gal
